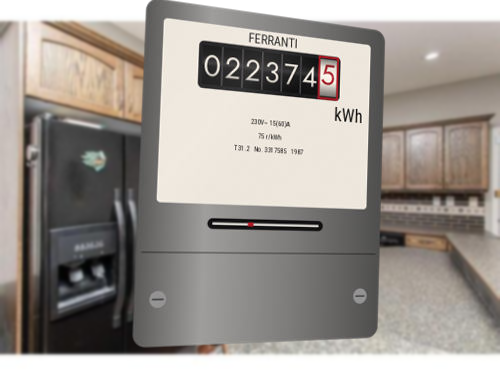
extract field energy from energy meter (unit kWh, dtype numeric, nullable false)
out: 22374.5 kWh
